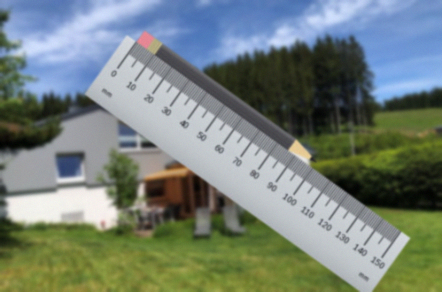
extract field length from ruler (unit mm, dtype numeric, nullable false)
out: 100 mm
